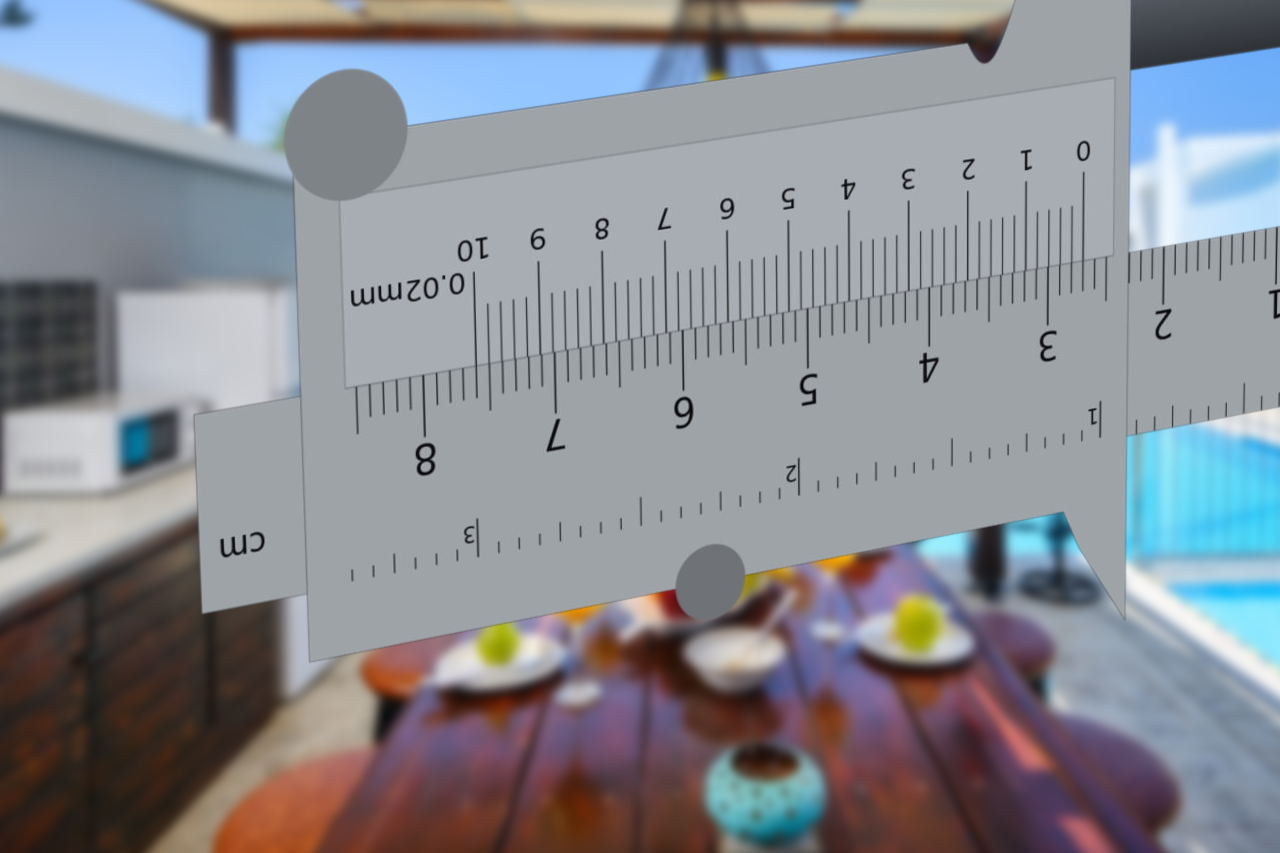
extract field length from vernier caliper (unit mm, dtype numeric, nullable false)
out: 27.0 mm
